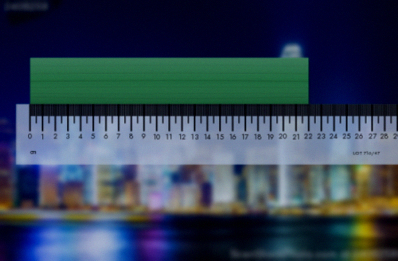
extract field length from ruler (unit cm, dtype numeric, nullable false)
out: 22 cm
